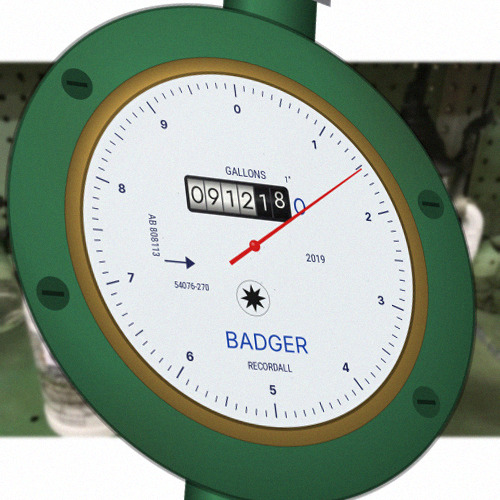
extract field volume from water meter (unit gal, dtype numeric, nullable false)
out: 912181.5 gal
